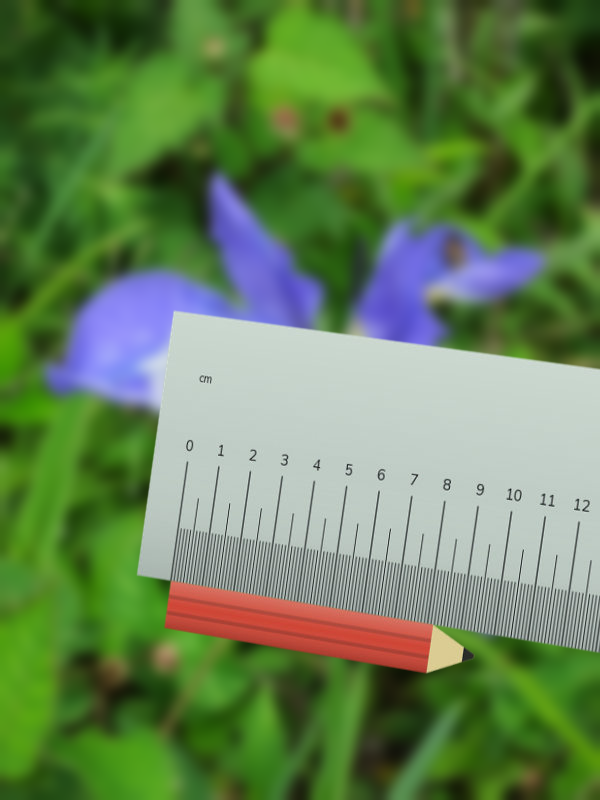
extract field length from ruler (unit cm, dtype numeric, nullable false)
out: 9.5 cm
